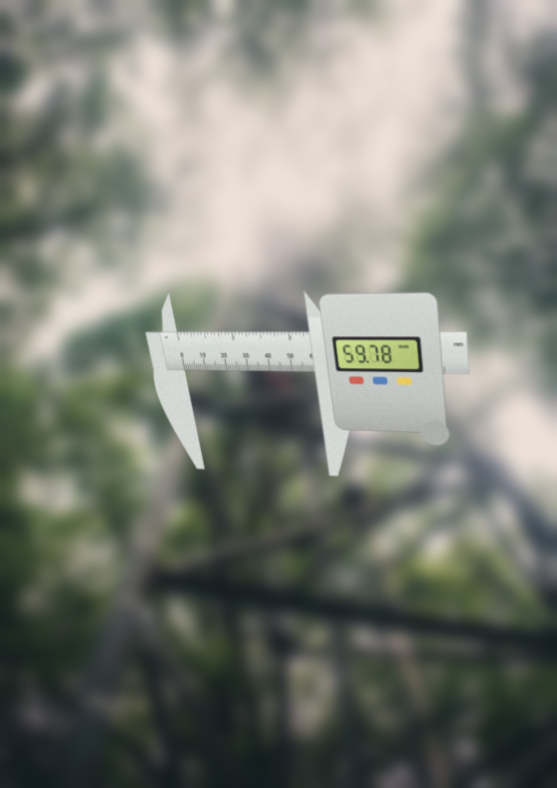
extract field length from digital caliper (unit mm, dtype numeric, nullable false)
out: 59.78 mm
